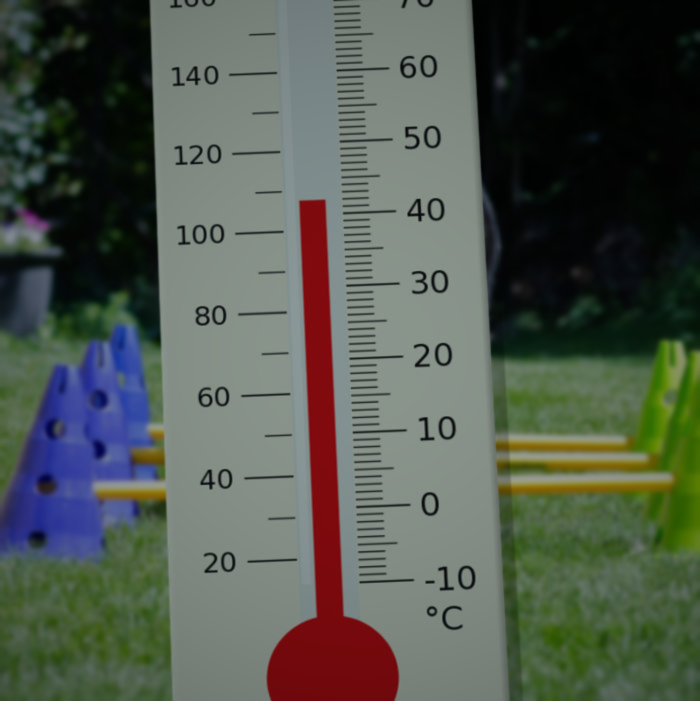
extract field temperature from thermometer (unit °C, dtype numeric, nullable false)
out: 42 °C
